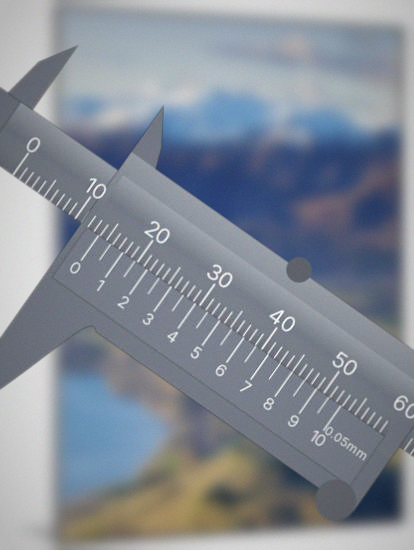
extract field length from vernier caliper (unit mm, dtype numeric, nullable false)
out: 13.8 mm
